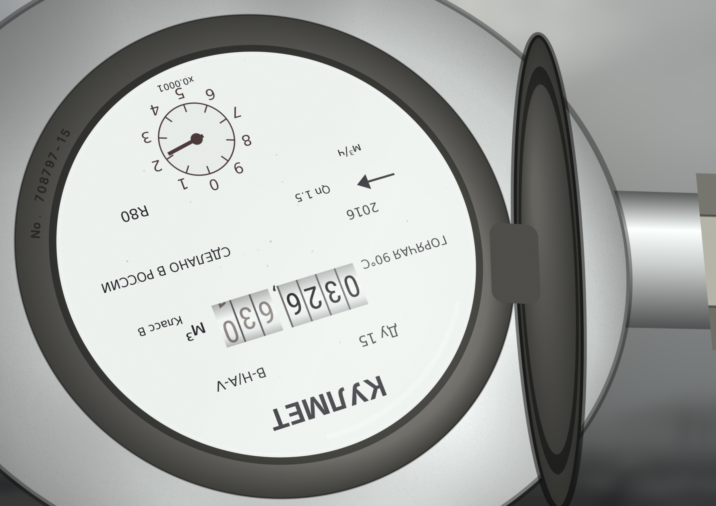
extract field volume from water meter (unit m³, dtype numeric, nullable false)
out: 326.6302 m³
